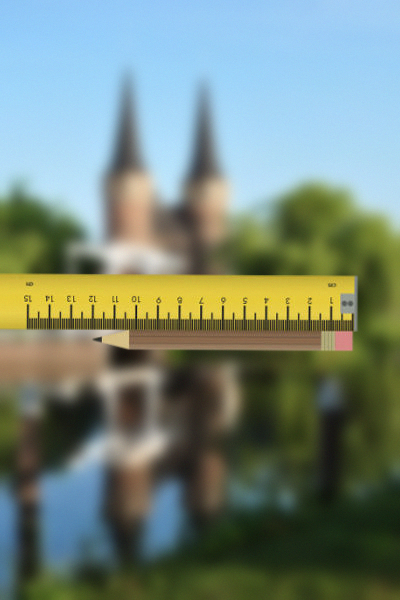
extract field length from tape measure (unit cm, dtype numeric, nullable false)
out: 12 cm
